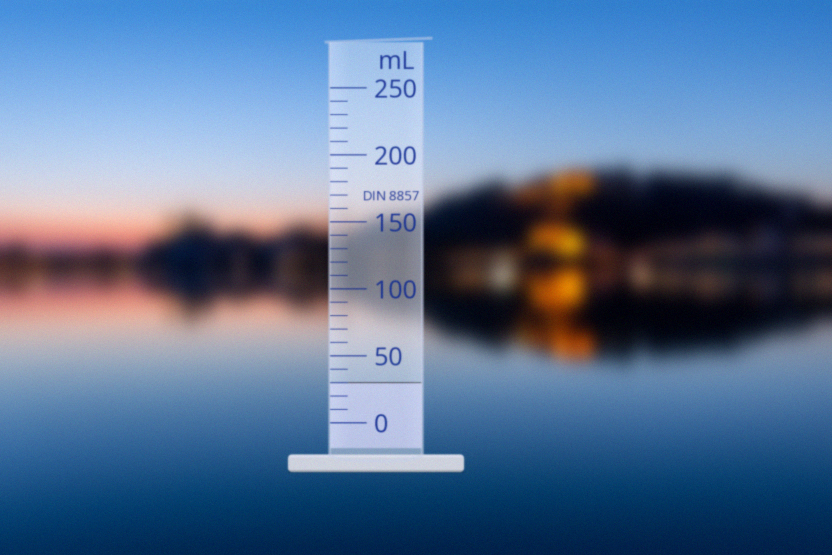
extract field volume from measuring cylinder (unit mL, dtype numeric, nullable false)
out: 30 mL
